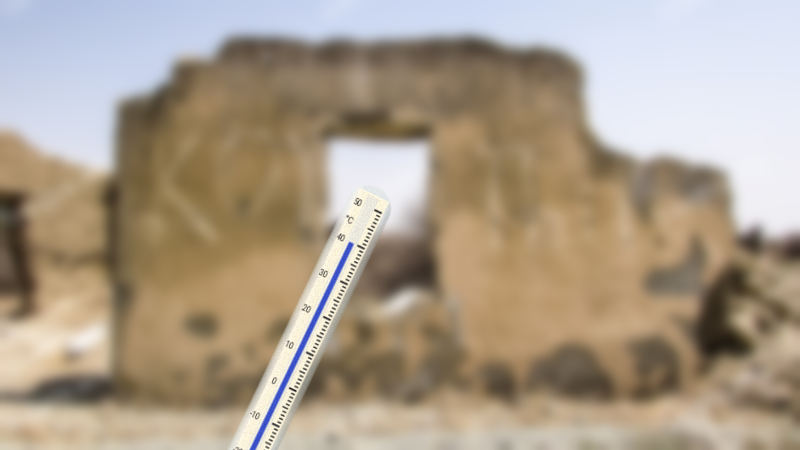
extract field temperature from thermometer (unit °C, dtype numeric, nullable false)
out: 40 °C
